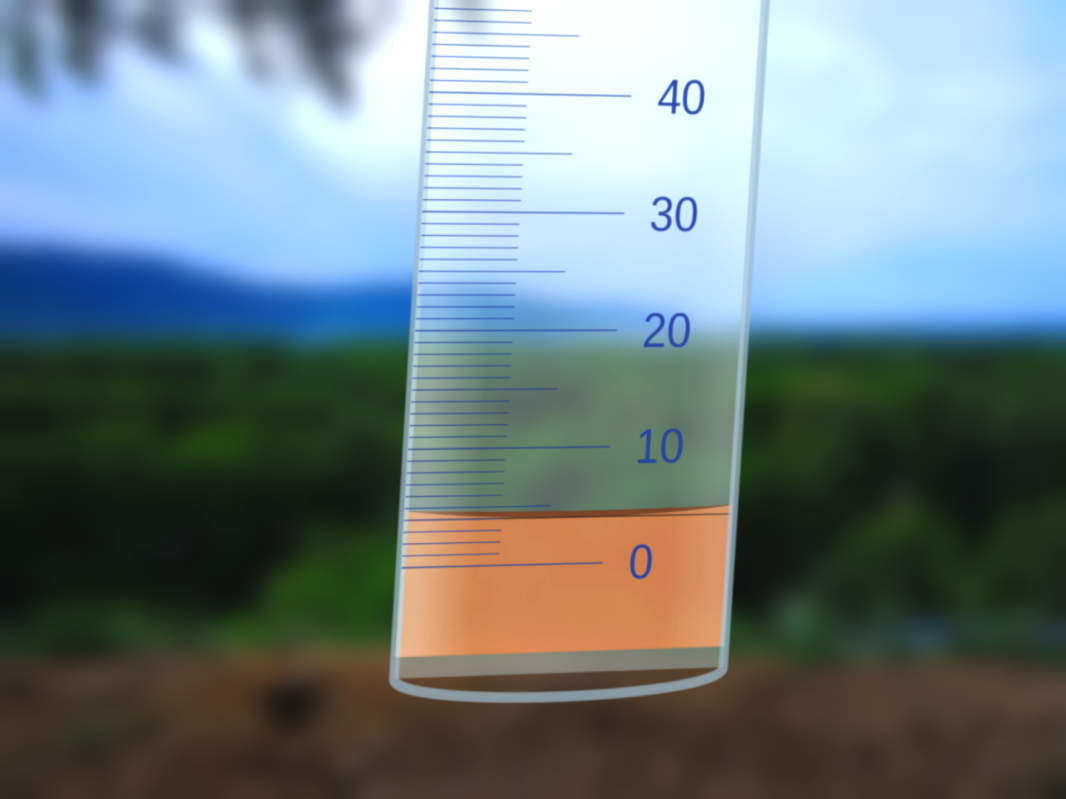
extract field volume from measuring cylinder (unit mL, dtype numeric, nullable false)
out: 4 mL
